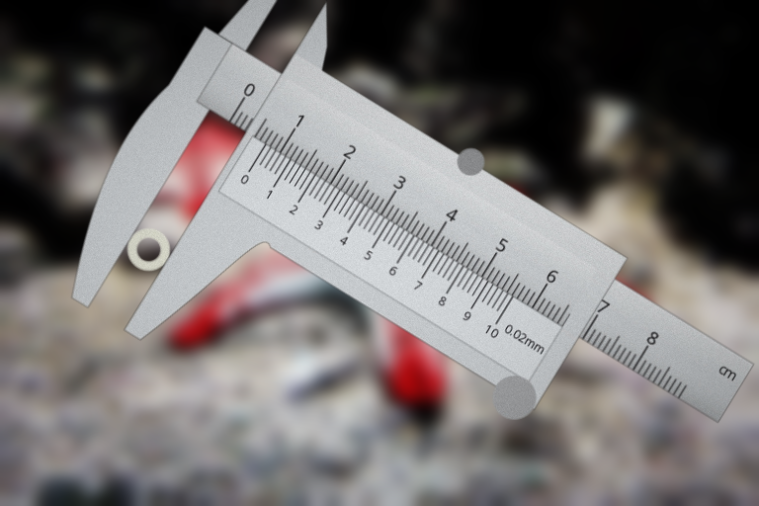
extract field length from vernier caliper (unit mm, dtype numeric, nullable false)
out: 7.2 mm
